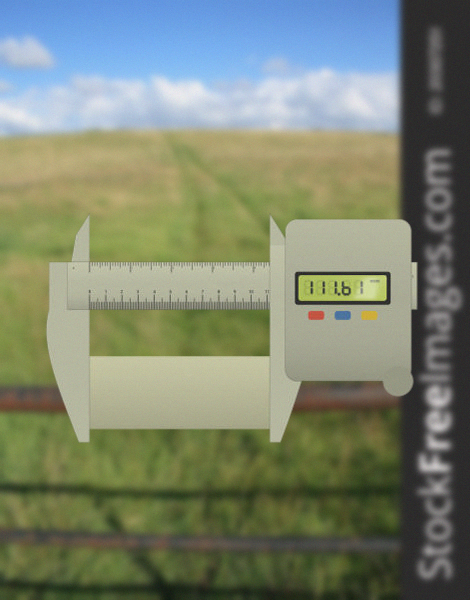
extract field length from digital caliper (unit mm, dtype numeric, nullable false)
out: 111.61 mm
